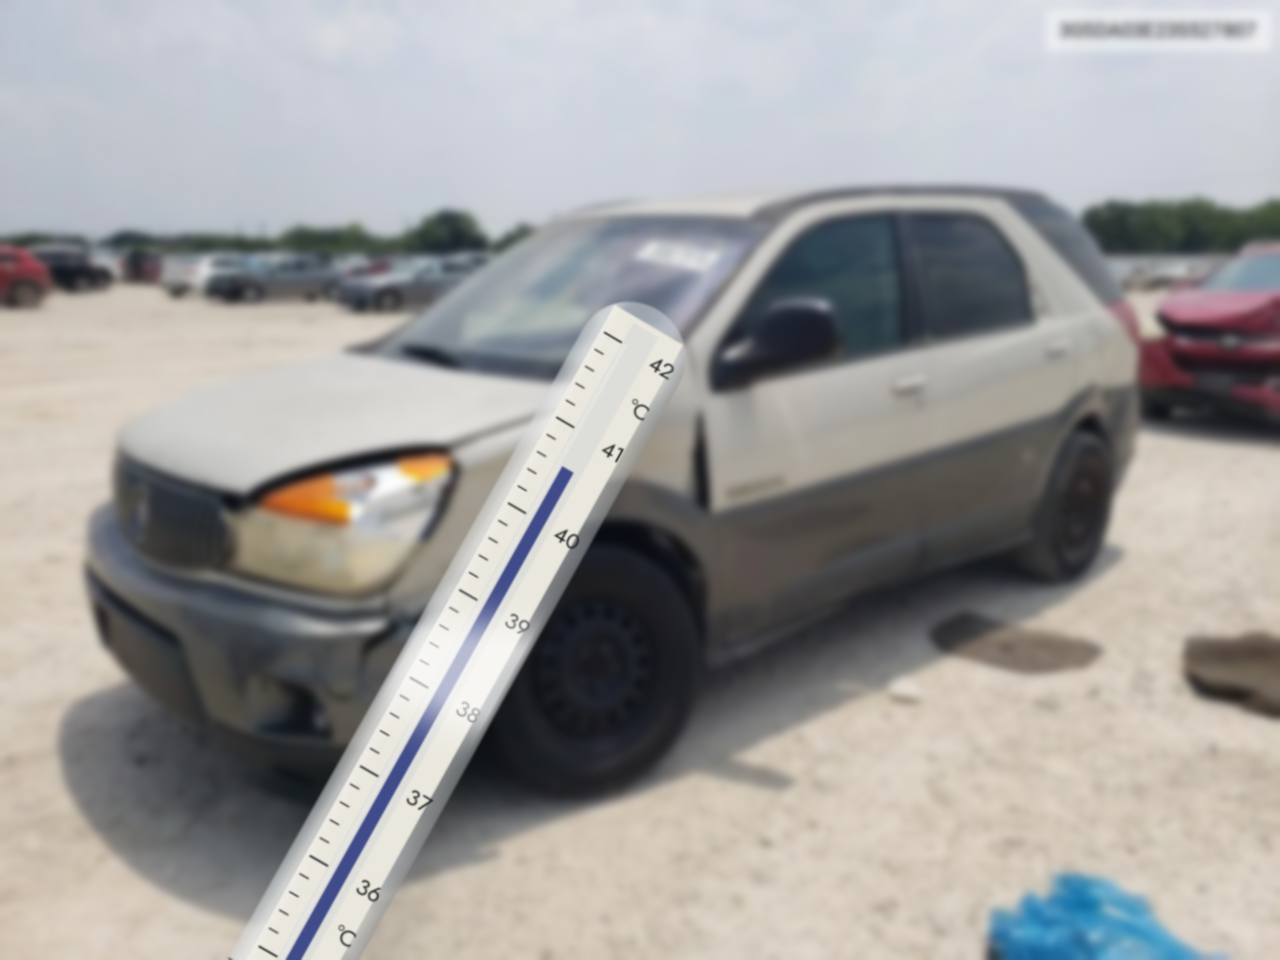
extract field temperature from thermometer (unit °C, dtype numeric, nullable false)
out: 40.6 °C
